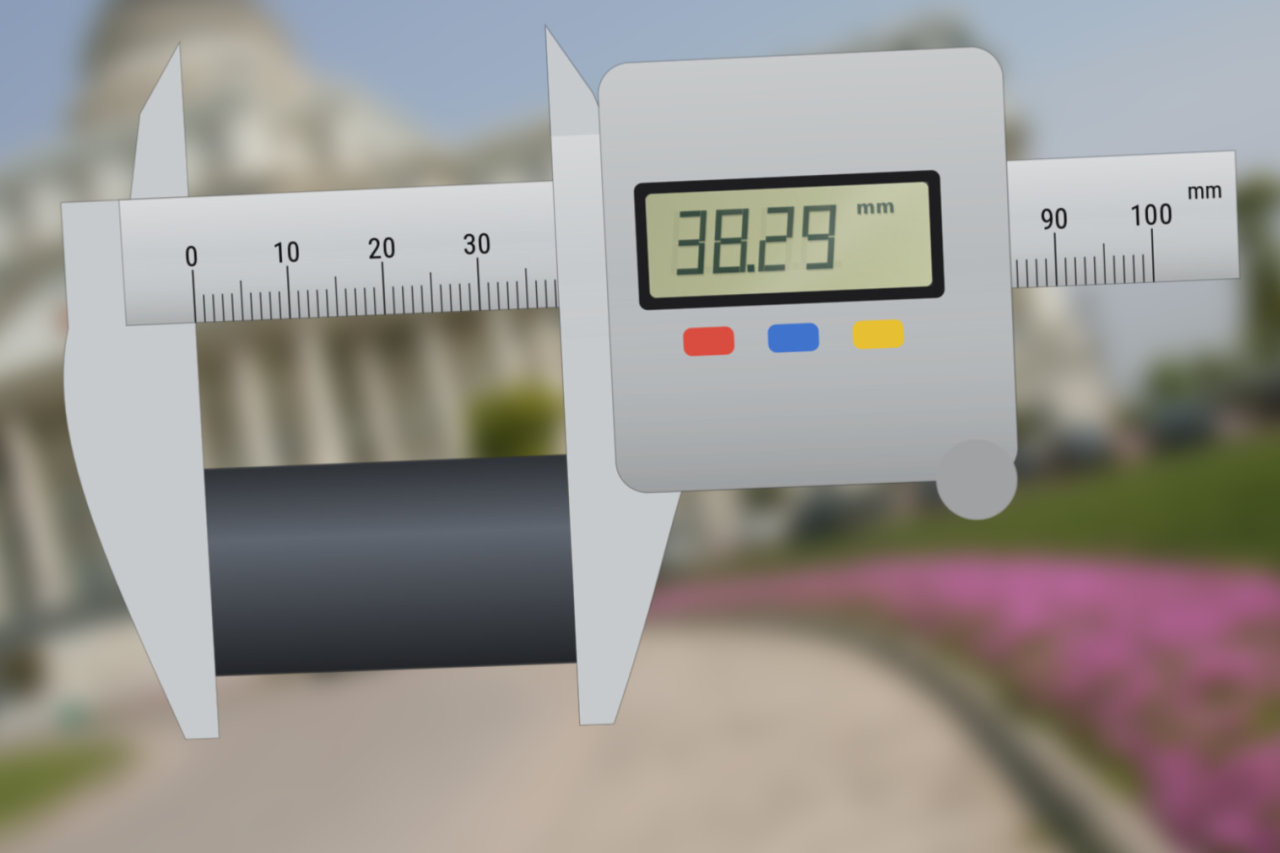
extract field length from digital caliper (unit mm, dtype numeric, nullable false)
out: 38.29 mm
